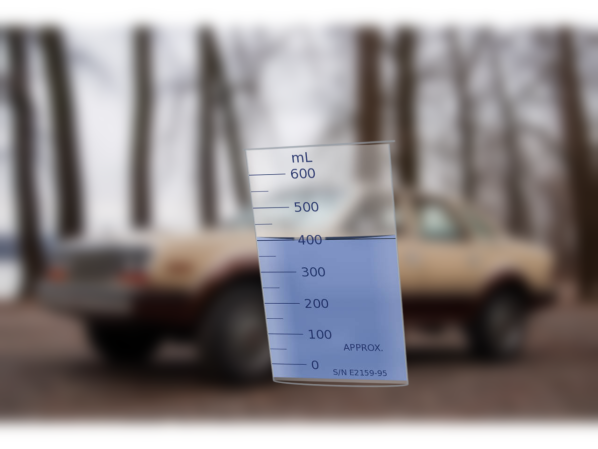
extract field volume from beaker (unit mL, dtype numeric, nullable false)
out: 400 mL
